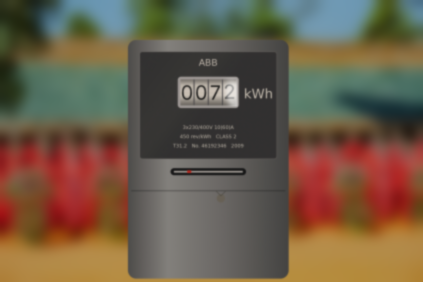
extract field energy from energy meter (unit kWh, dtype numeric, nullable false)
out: 72 kWh
